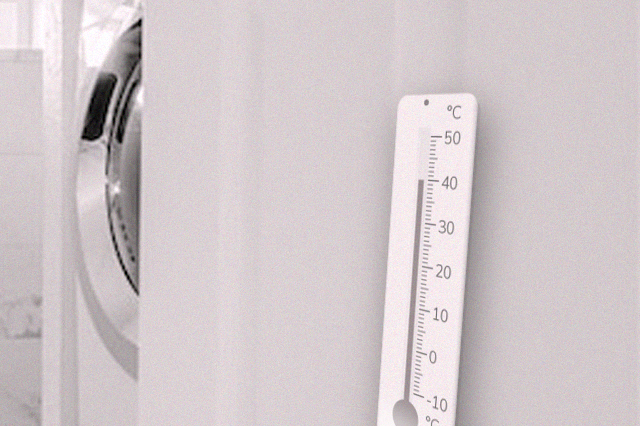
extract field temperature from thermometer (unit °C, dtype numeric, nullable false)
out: 40 °C
